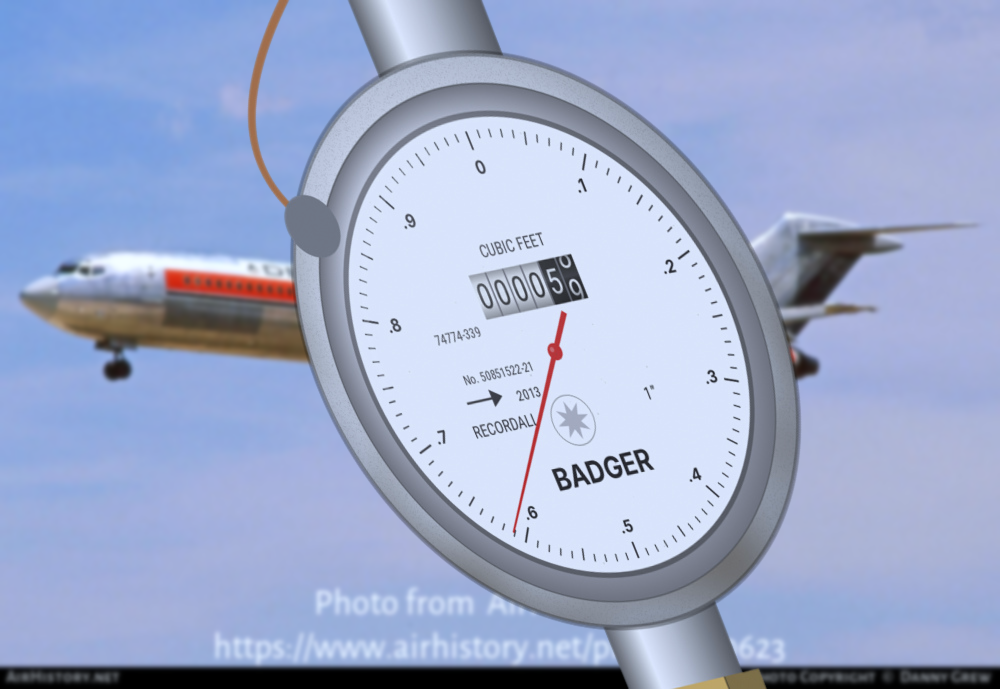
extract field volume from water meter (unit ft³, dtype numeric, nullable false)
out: 58.61 ft³
